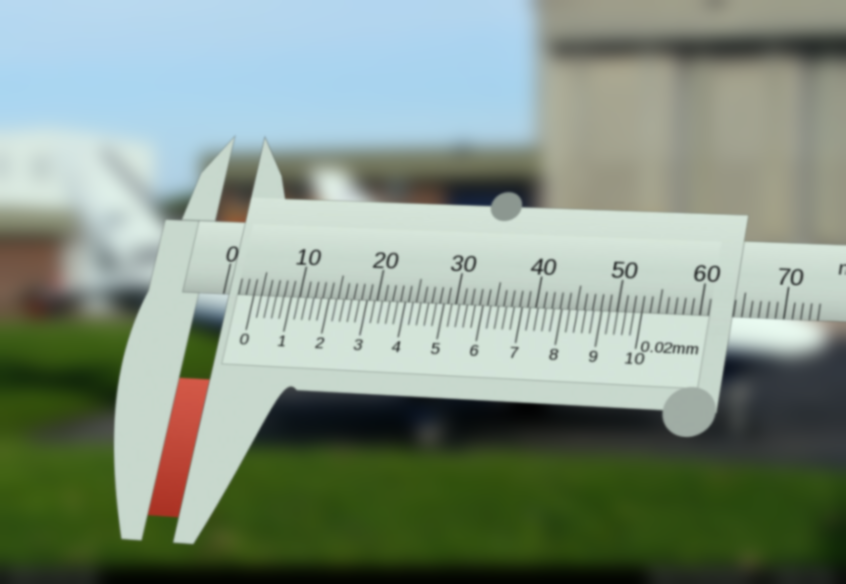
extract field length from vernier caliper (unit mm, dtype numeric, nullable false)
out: 4.0 mm
